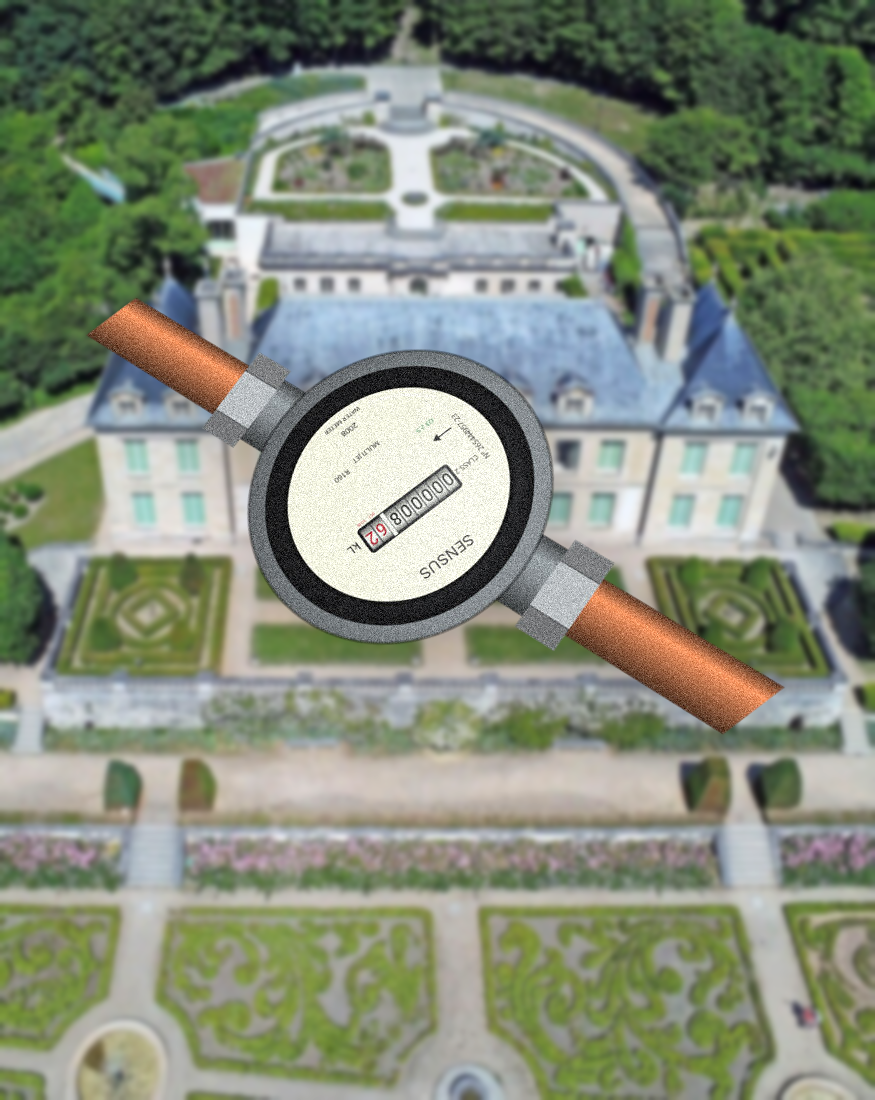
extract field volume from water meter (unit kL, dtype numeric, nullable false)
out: 8.62 kL
